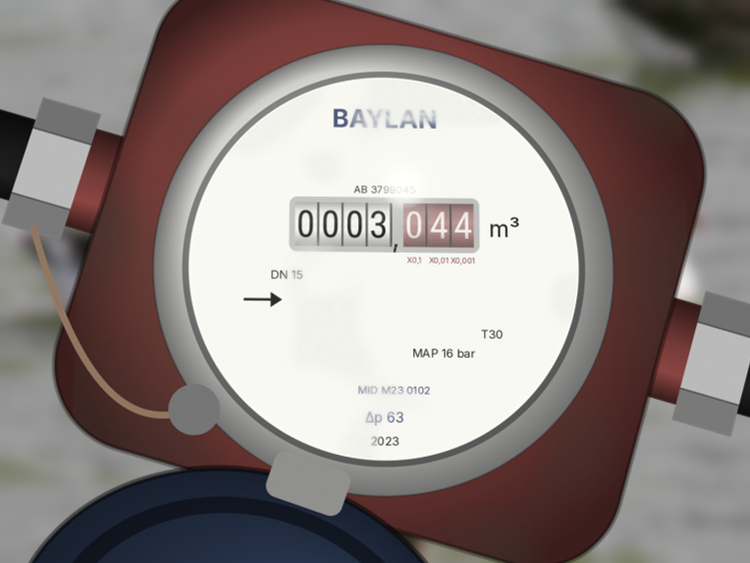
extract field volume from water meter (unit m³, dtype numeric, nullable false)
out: 3.044 m³
